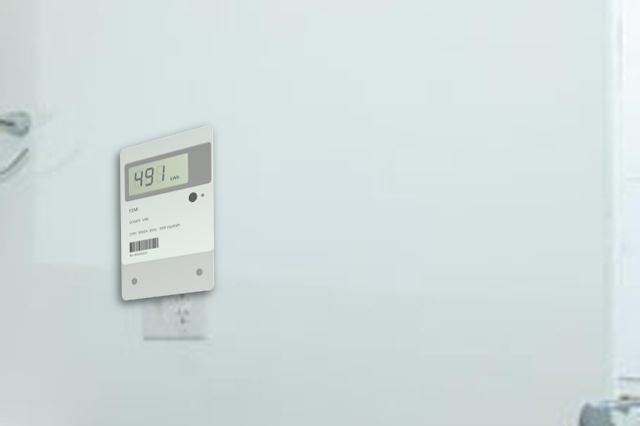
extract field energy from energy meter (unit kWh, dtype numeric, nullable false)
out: 491 kWh
